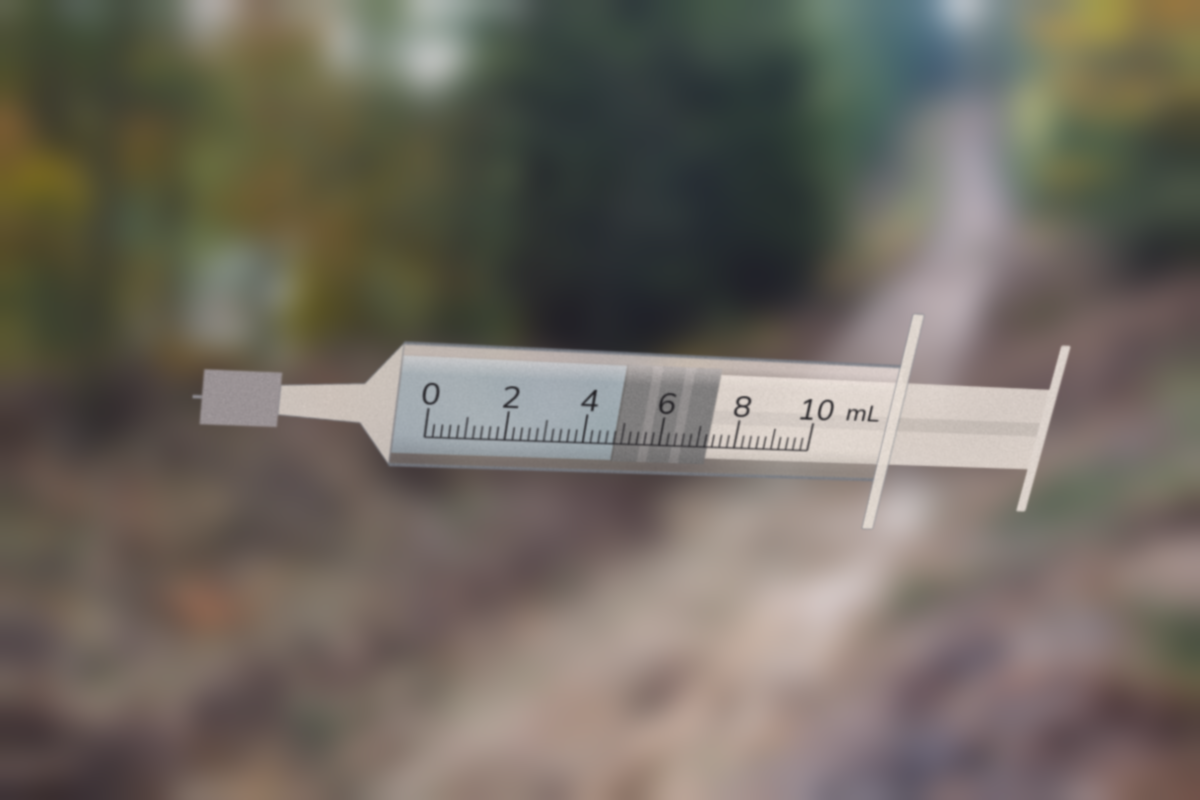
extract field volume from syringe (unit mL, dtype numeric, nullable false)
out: 4.8 mL
